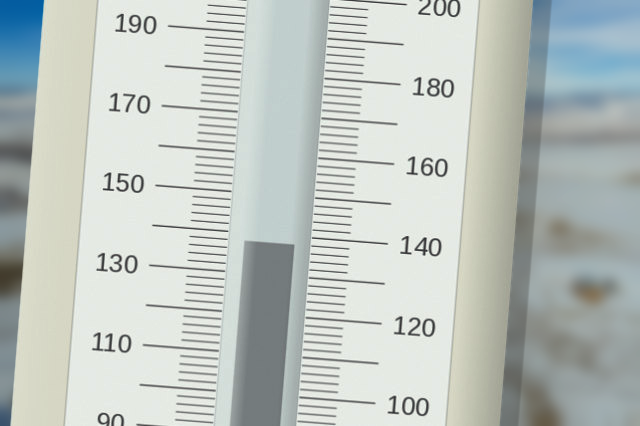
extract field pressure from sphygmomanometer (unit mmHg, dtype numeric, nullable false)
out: 138 mmHg
